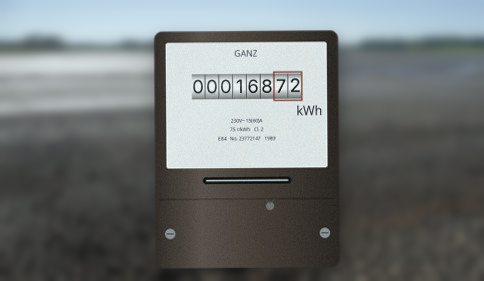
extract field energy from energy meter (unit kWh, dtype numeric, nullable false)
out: 168.72 kWh
